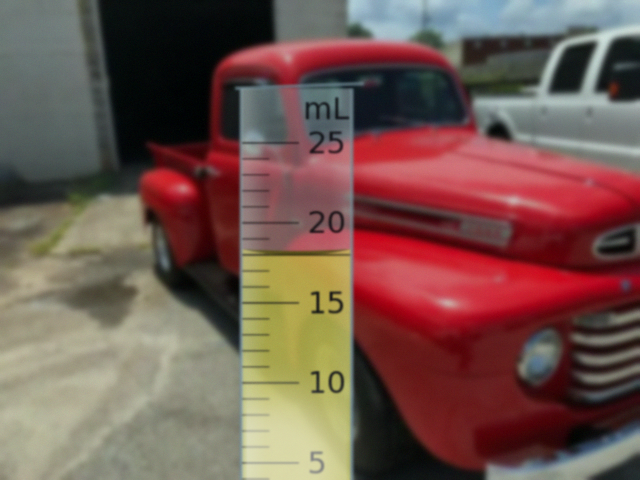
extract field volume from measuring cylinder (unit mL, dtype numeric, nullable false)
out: 18 mL
